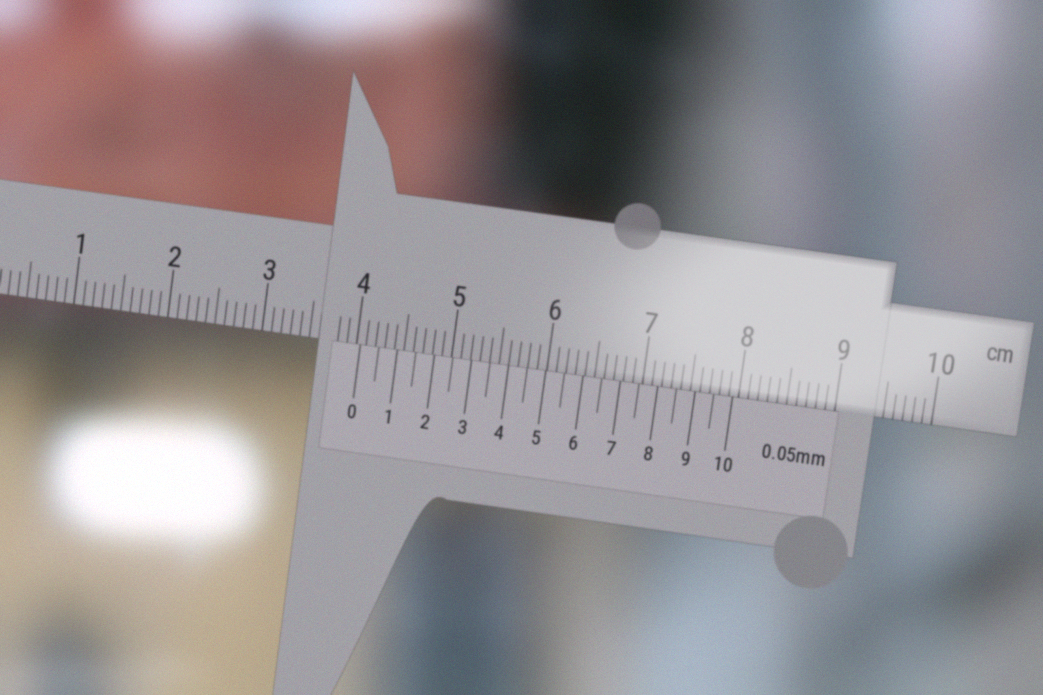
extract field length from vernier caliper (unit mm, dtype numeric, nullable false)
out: 40.4 mm
